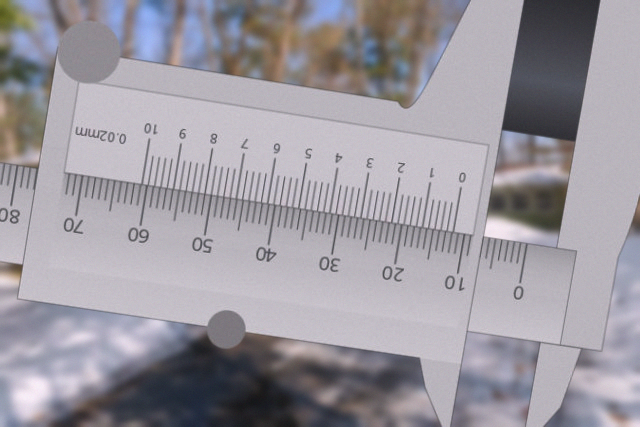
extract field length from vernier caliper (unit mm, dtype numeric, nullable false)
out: 11.8 mm
